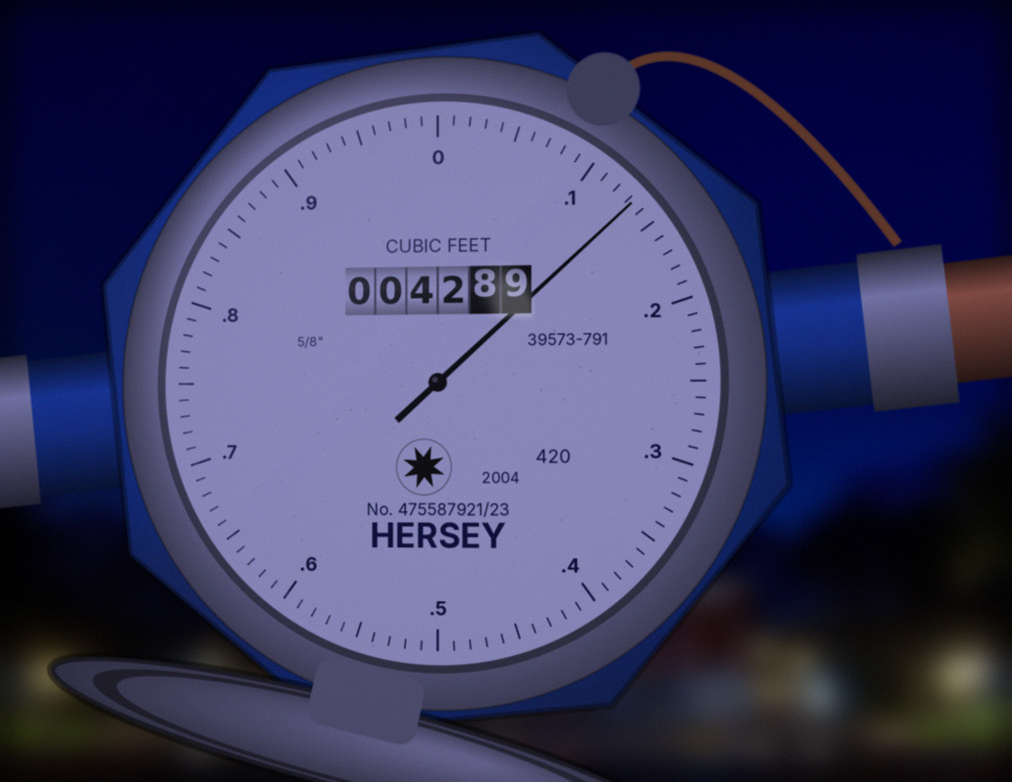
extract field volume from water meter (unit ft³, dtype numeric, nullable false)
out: 4289.13 ft³
